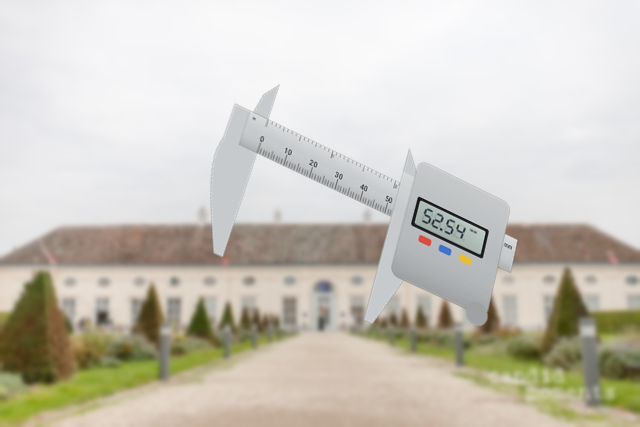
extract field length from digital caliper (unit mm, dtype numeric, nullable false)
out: 52.54 mm
